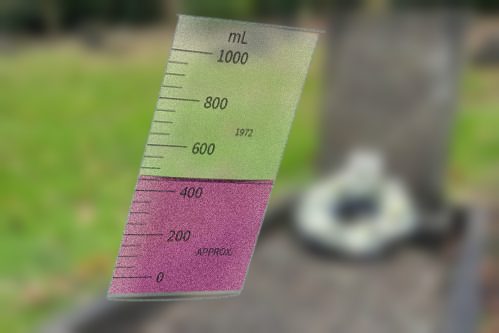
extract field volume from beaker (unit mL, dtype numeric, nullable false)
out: 450 mL
